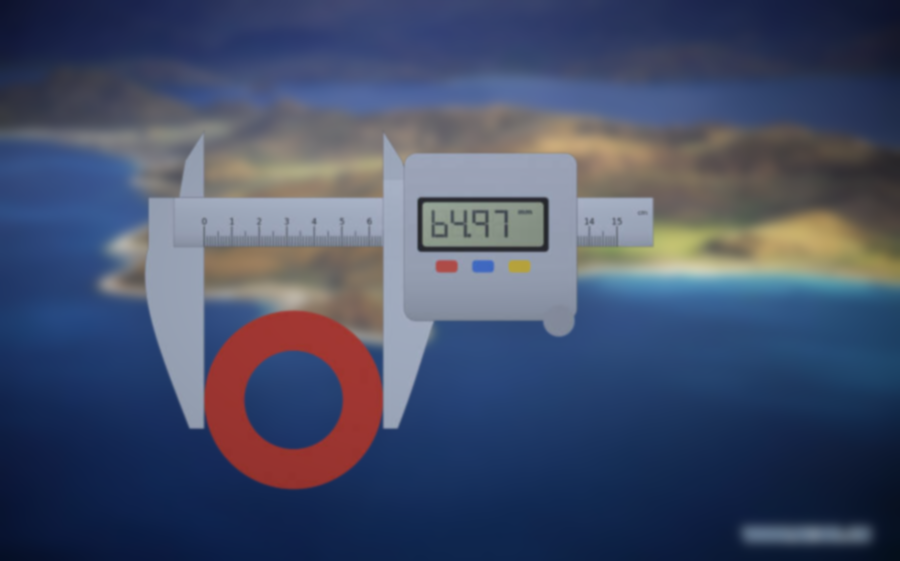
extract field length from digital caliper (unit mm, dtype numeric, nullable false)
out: 64.97 mm
